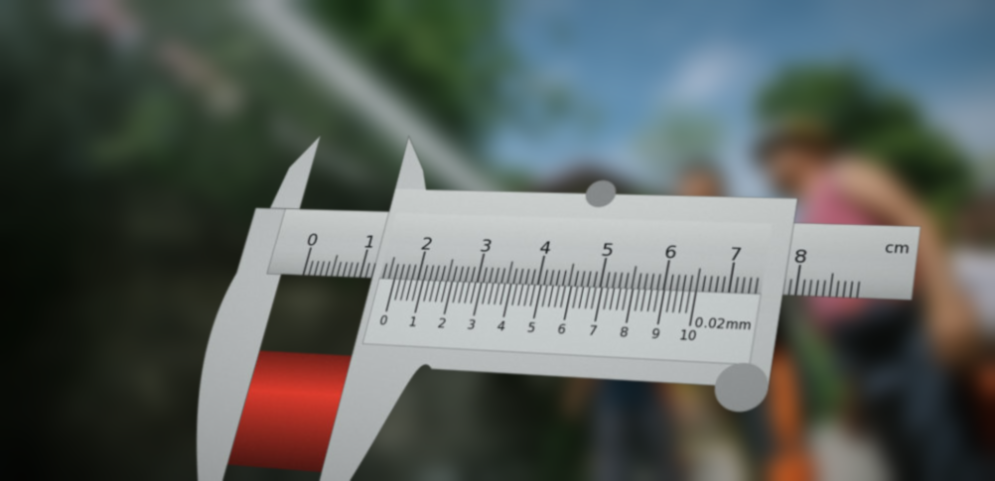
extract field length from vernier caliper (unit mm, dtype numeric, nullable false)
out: 16.0 mm
